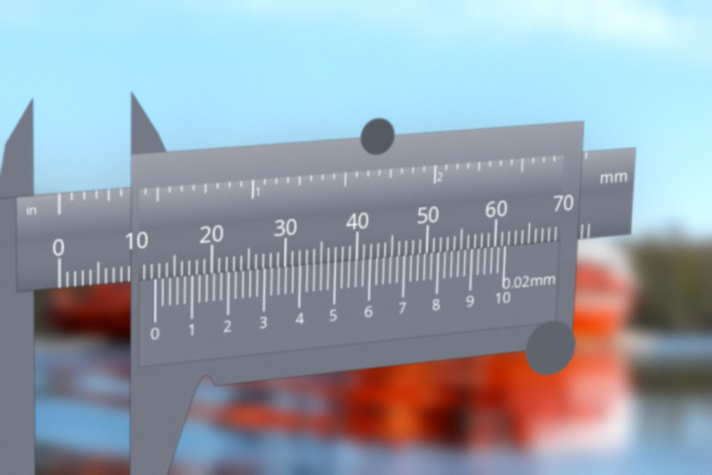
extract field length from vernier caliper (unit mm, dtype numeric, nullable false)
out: 12.5 mm
